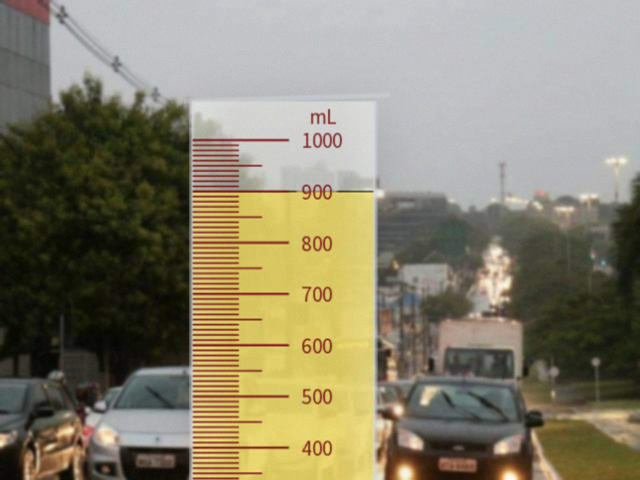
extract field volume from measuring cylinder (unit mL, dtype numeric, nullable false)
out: 900 mL
